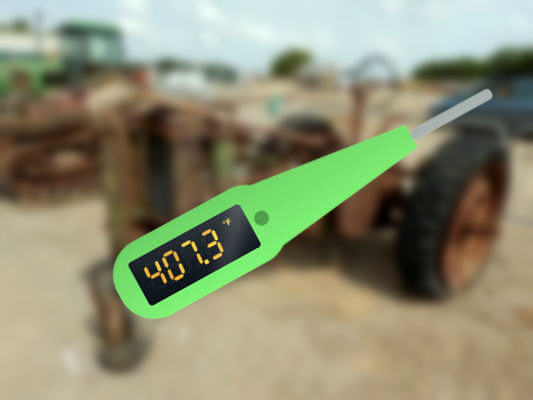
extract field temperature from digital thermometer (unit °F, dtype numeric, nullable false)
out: 407.3 °F
